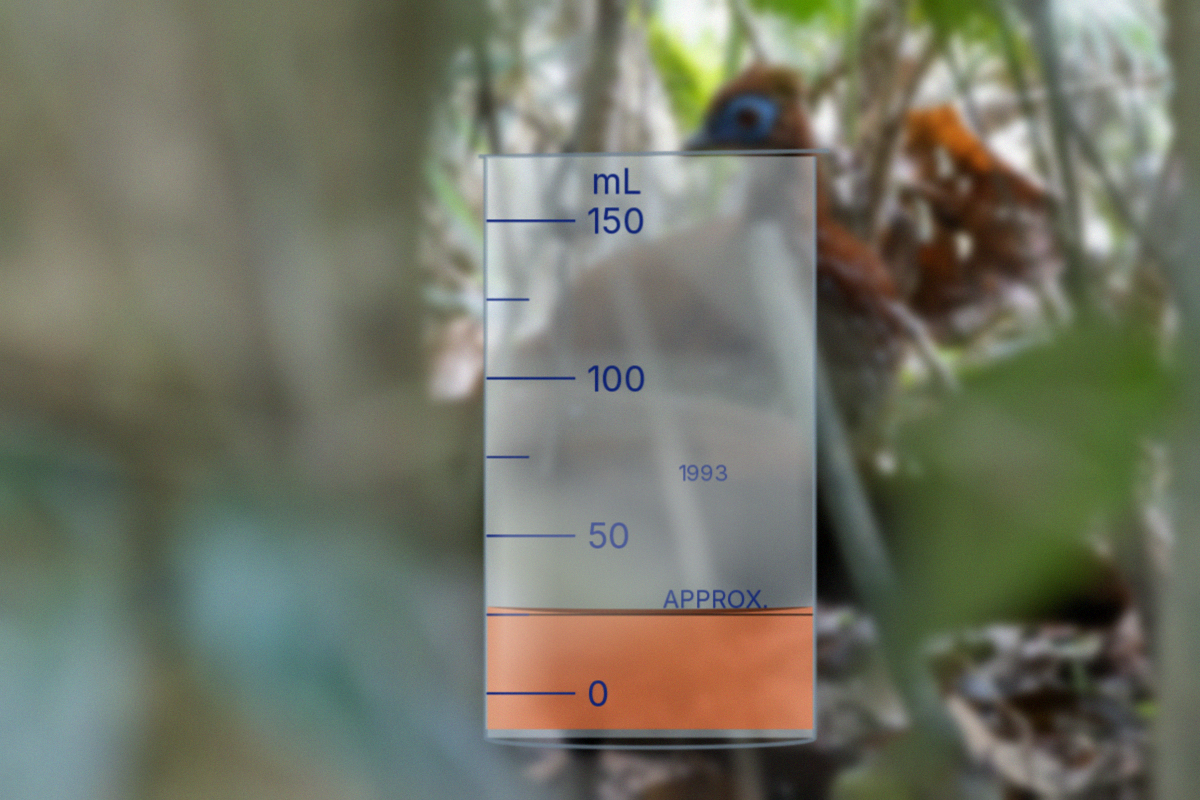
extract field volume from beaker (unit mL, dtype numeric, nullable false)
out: 25 mL
